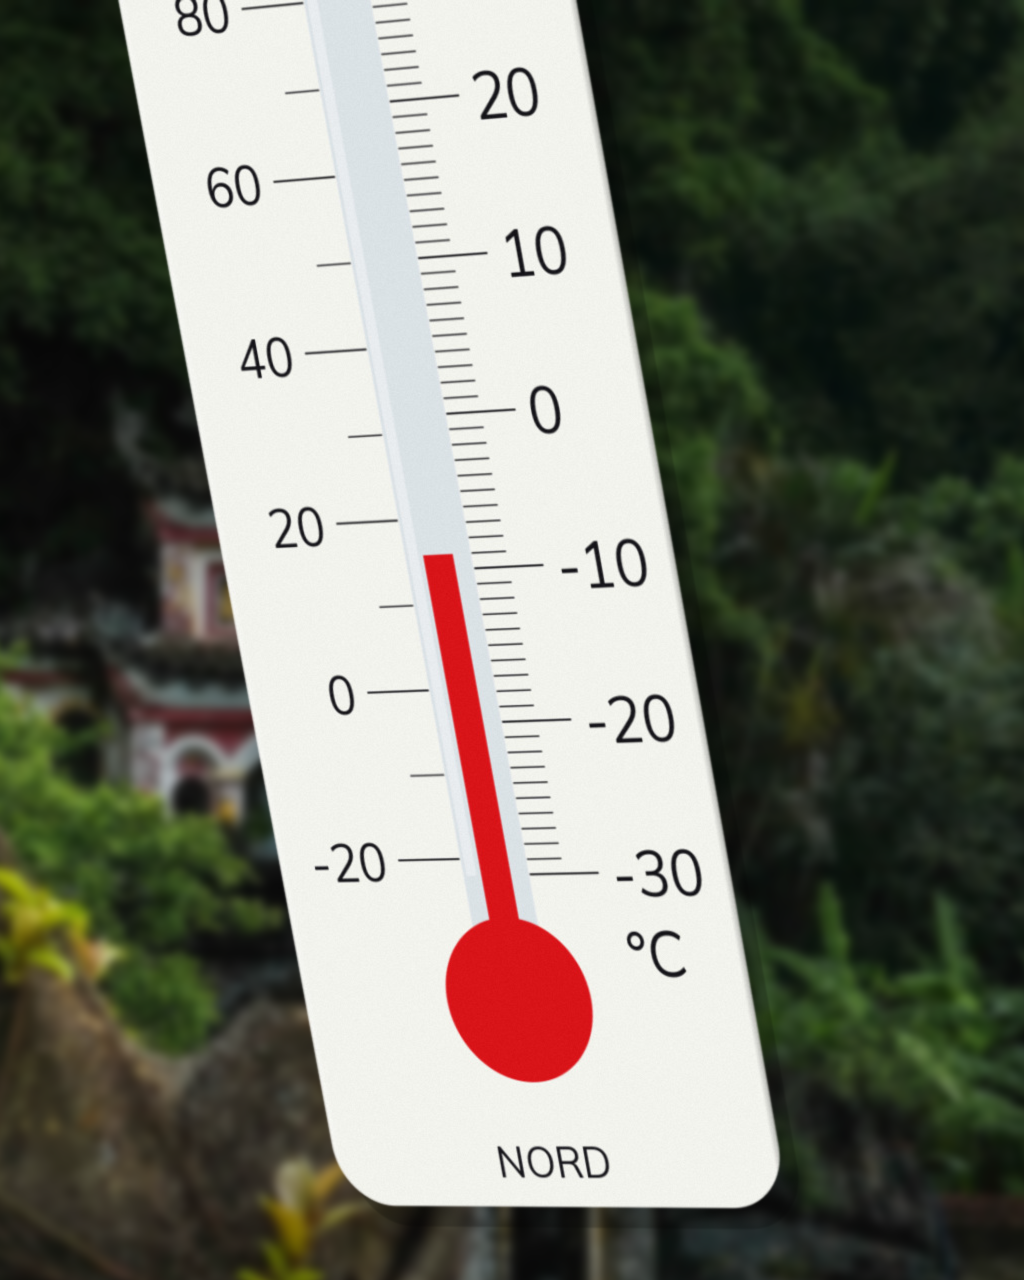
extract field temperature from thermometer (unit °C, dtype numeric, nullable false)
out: -9 °C
